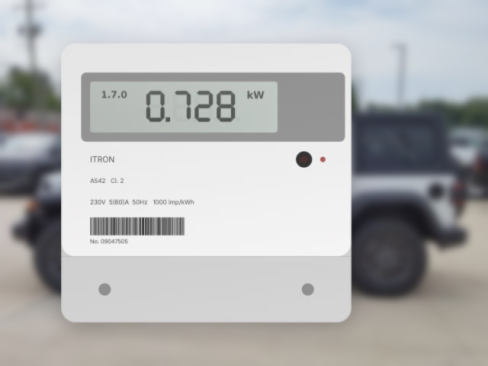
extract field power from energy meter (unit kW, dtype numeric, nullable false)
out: 0.728 kW
